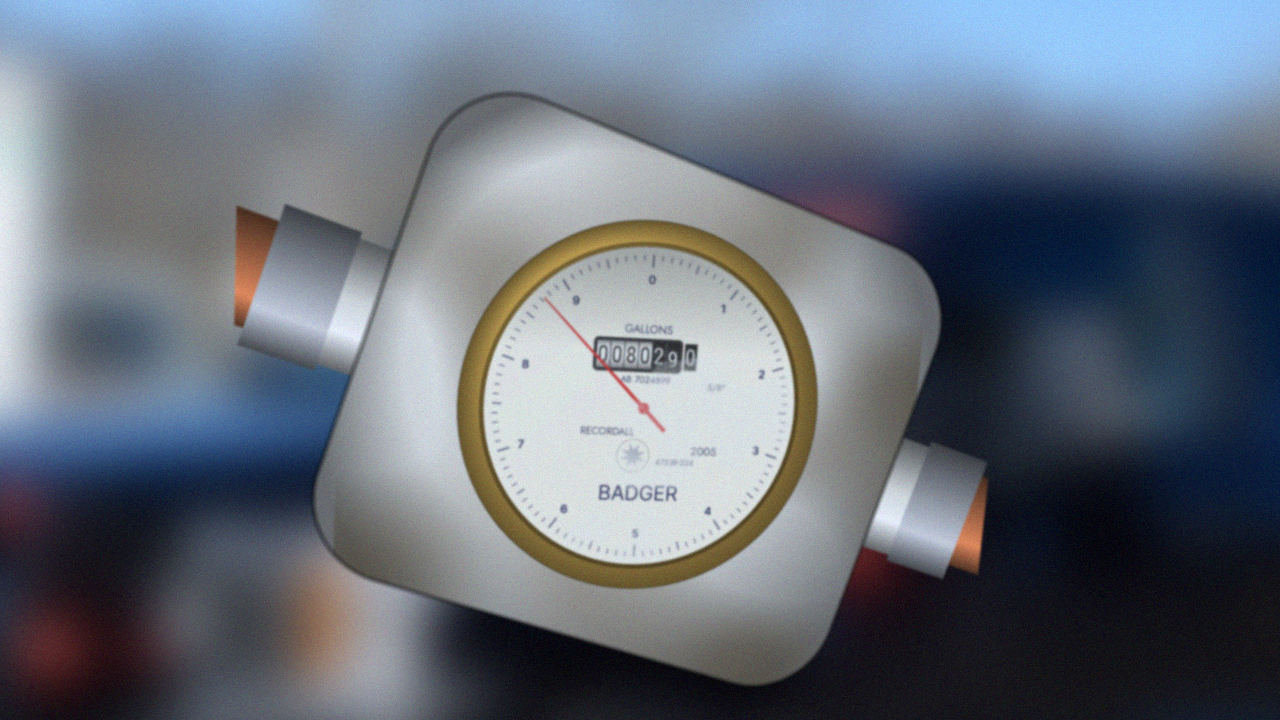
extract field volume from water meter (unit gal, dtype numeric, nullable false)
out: 80288.7 gal
